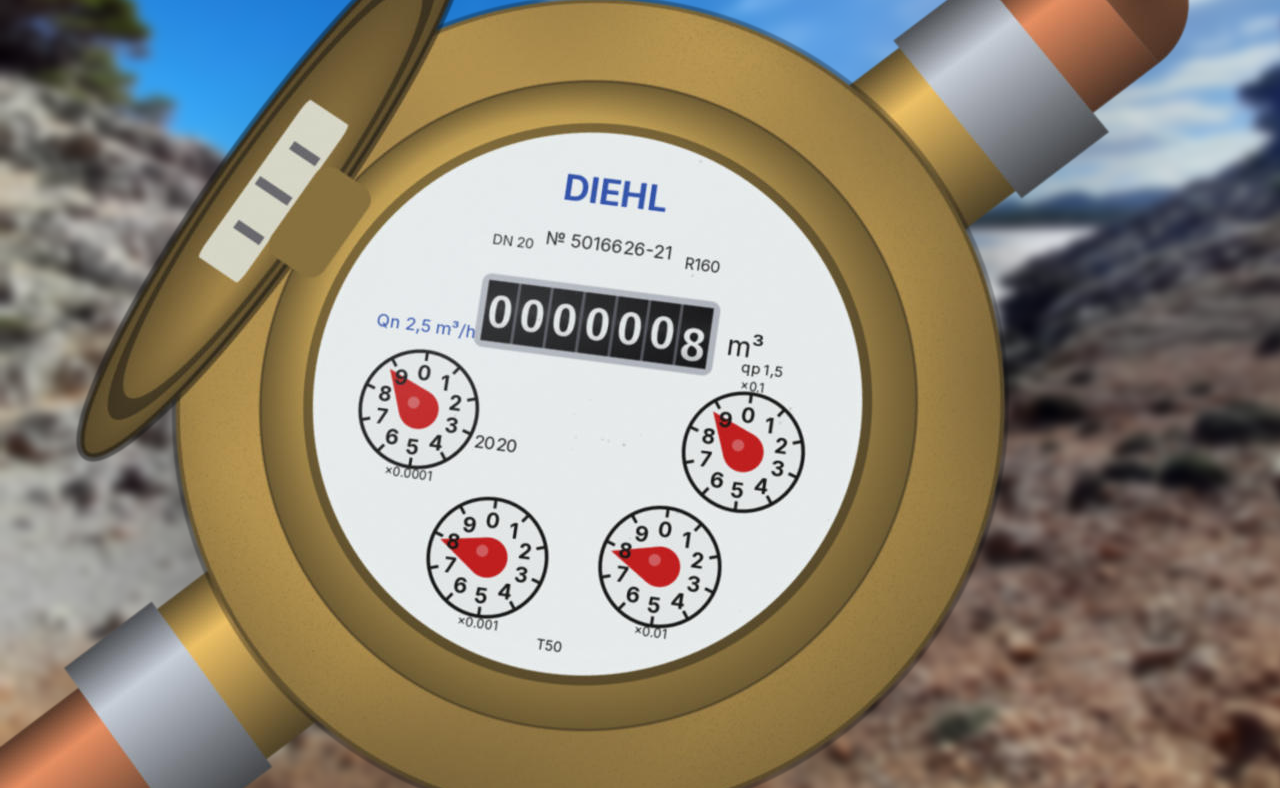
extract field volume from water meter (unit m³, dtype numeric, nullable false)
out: 7.8778 m³
